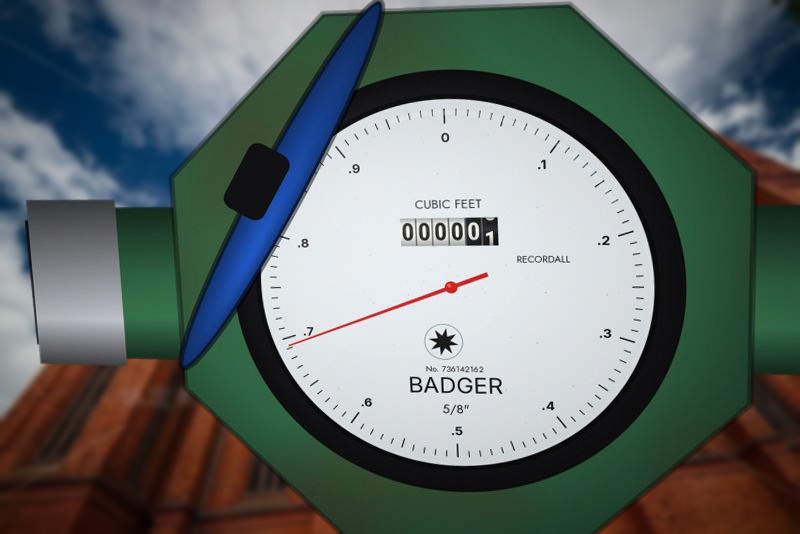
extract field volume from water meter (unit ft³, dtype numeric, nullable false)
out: 0.69 ft³
